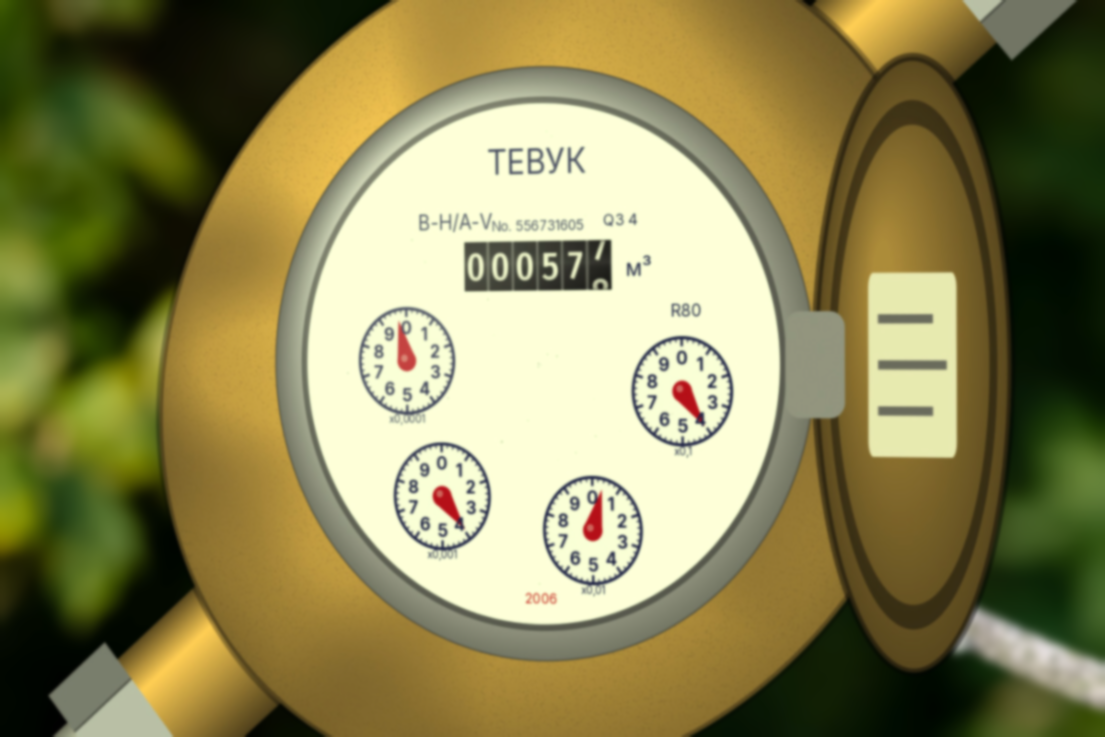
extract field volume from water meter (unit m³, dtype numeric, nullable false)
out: 577.4039 m³
